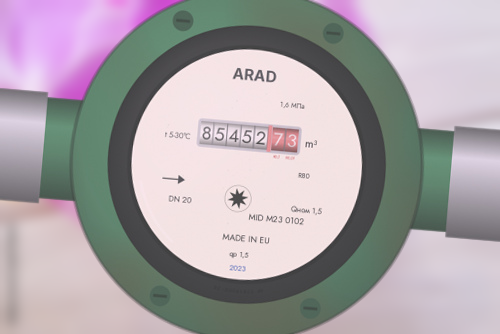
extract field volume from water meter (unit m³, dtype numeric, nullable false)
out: 85452.73 m³
